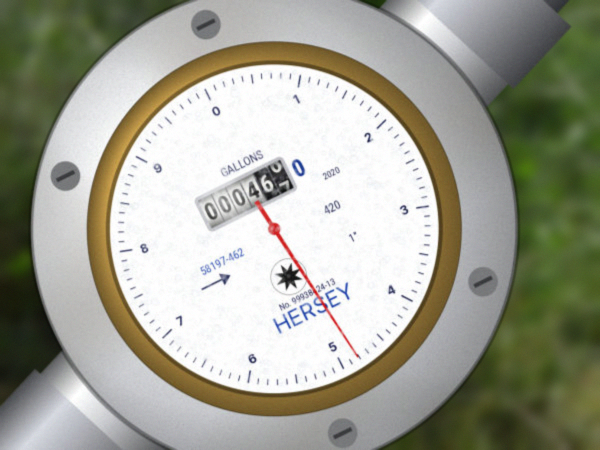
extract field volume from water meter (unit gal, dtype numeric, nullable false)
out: 4664.8 gal
